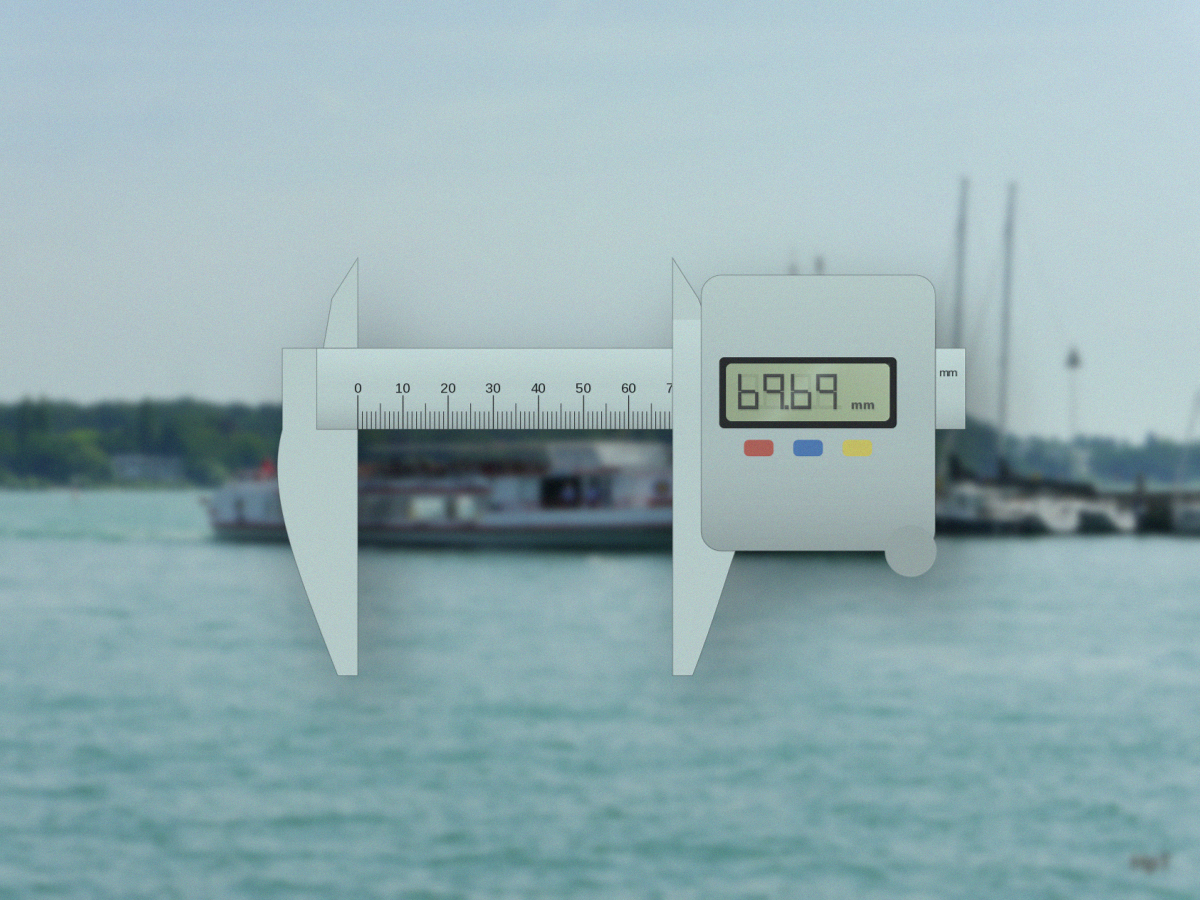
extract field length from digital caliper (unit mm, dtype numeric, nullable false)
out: 69.69 mm
